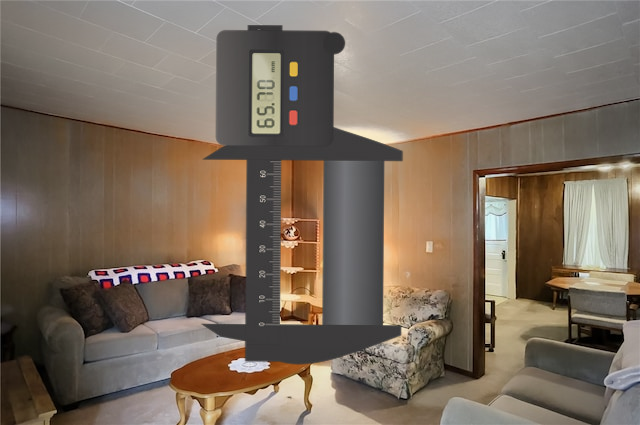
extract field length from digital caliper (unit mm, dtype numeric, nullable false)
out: 65.70 mm
